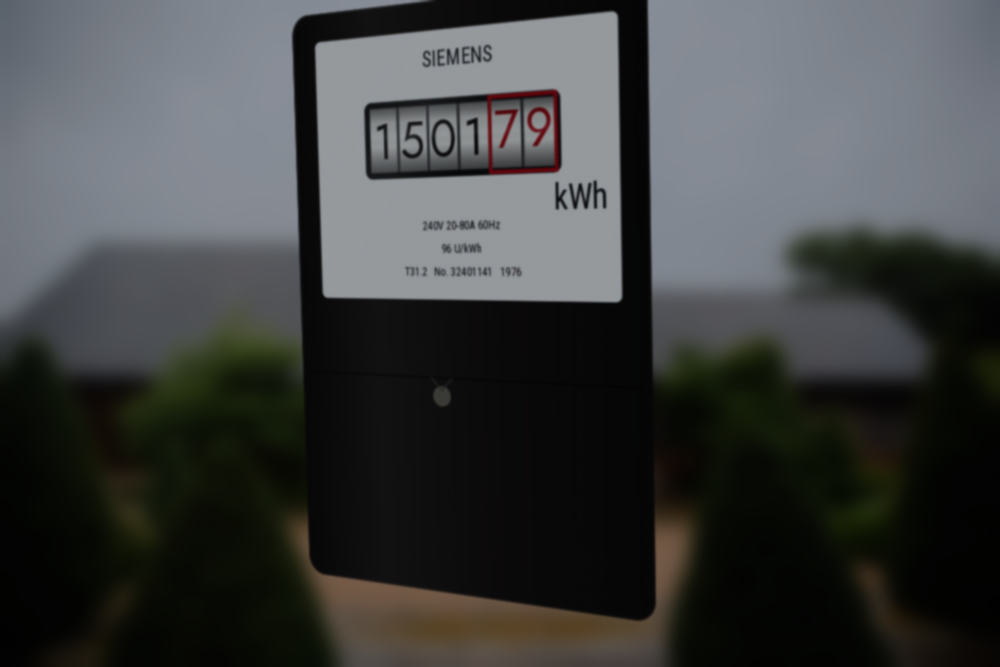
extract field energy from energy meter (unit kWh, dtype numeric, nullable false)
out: 1501.79 kWh
